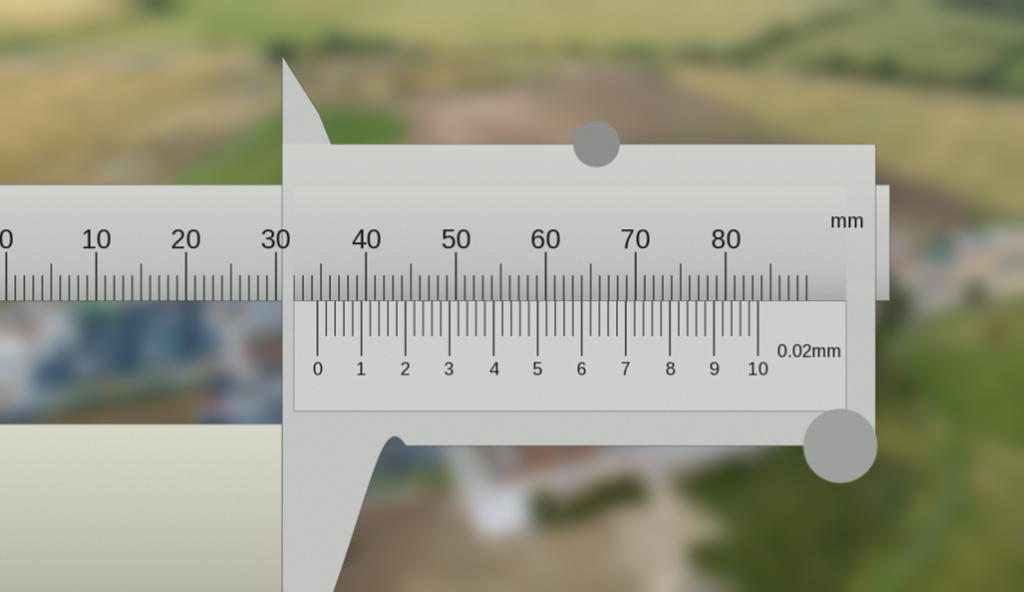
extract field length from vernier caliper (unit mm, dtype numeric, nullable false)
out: 34.6 mm
